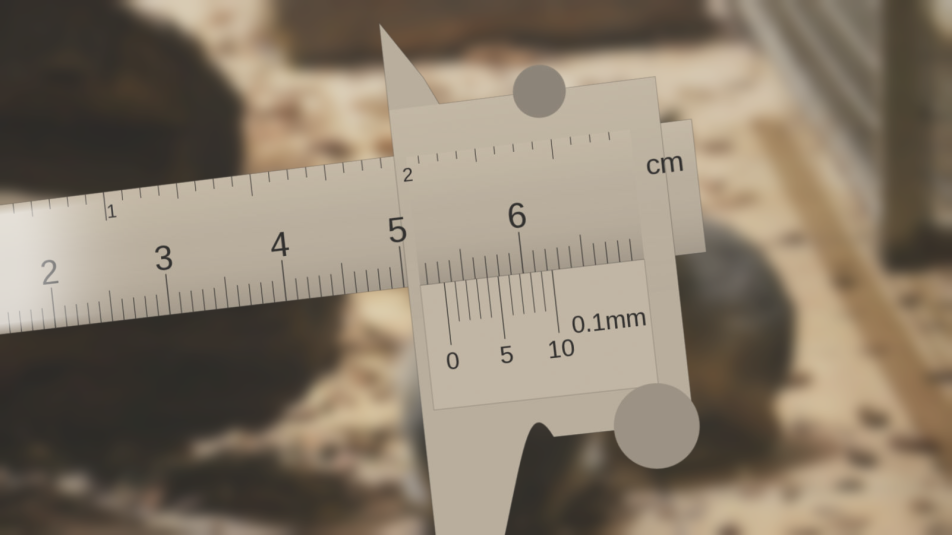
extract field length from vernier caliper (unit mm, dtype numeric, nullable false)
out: 53.4 mm
